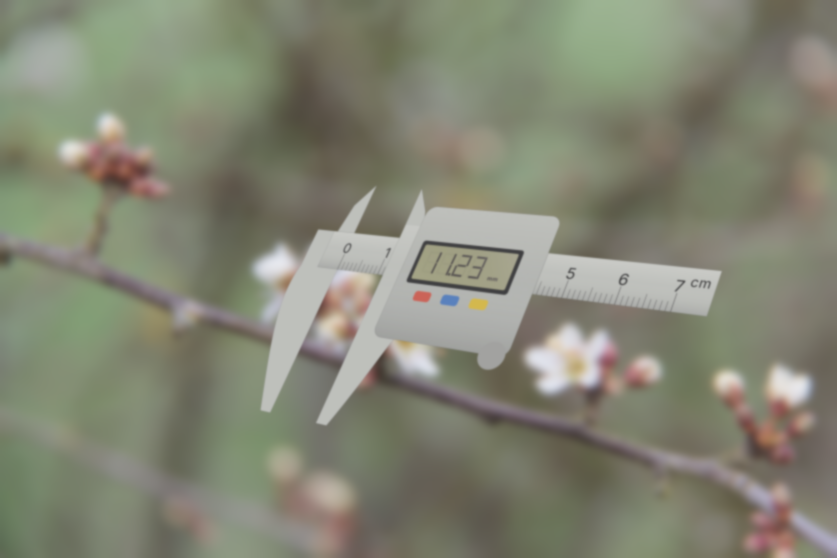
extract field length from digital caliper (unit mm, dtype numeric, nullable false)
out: 11.23 mm
